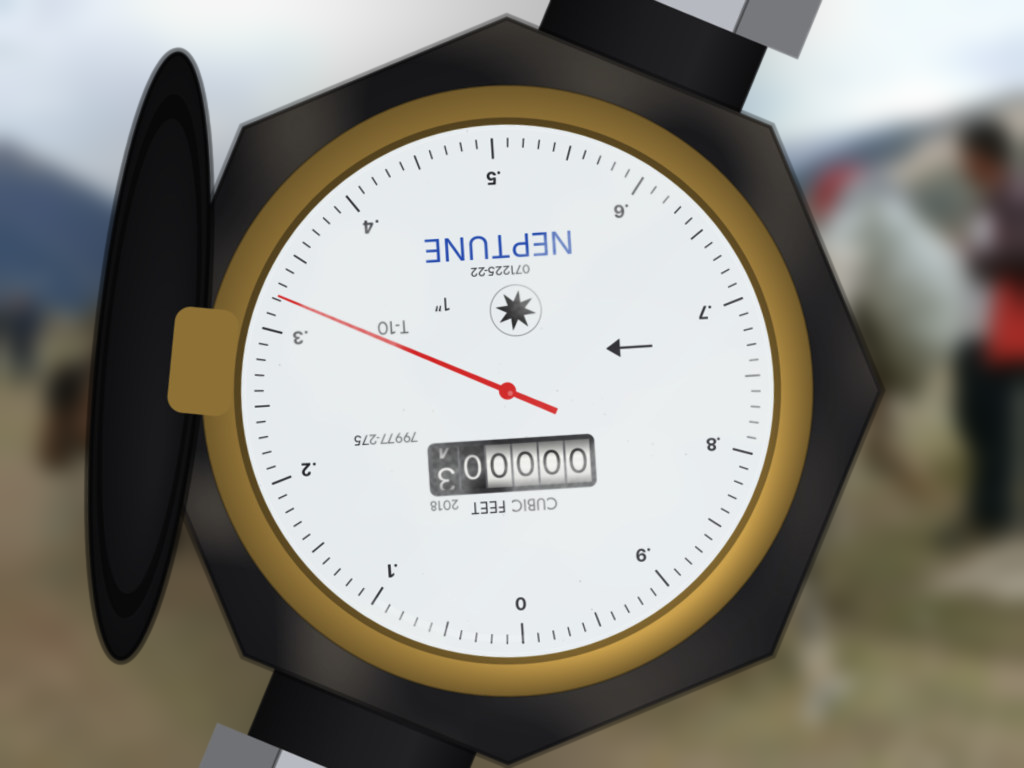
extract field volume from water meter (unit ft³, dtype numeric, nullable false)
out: 3.32 ft³
